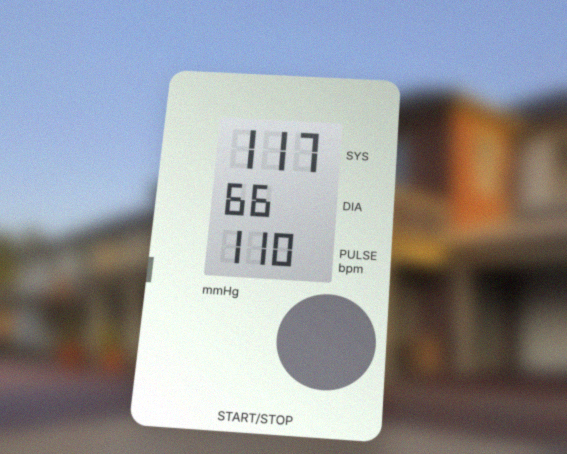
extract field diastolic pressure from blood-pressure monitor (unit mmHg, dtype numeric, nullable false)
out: 66 mmHg
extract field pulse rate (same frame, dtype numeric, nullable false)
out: 110 bpm
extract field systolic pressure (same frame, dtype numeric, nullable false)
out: 117 mmHg
